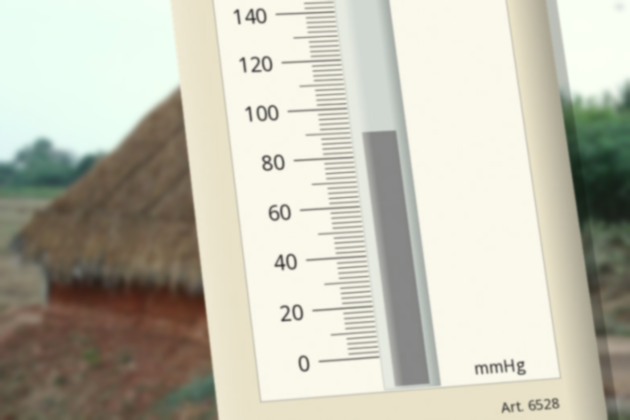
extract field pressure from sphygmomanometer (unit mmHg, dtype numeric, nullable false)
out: 90 mmHg
